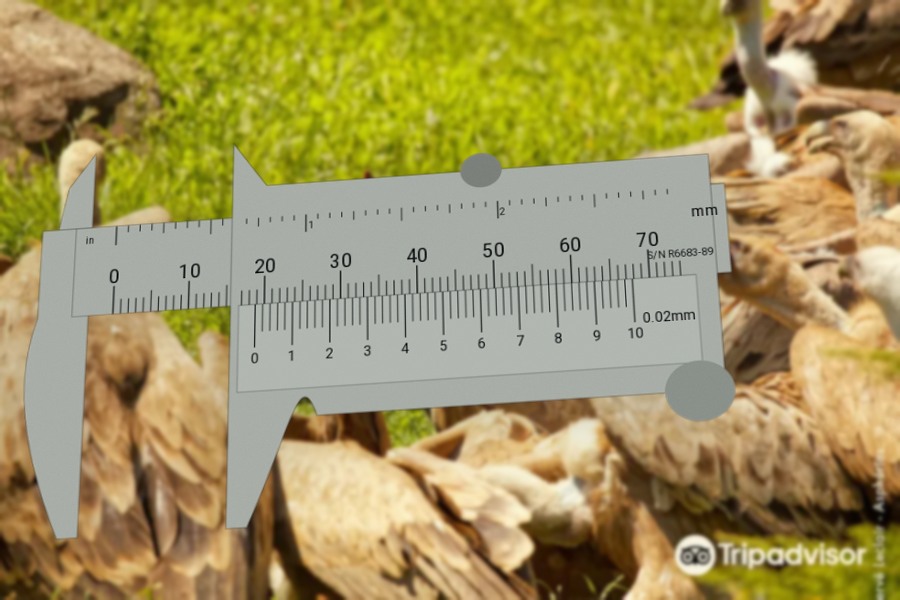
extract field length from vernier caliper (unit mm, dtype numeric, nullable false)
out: 18.8 mm
